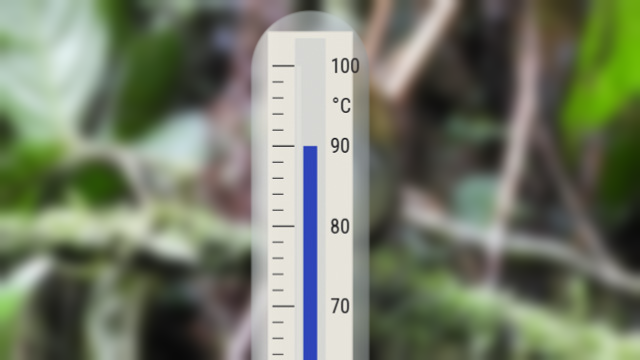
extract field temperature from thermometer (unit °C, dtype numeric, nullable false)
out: 90 °C
